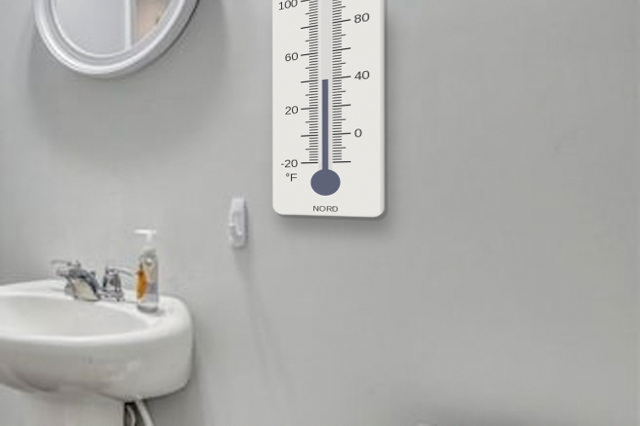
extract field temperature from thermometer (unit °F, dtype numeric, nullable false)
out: 40 °F
